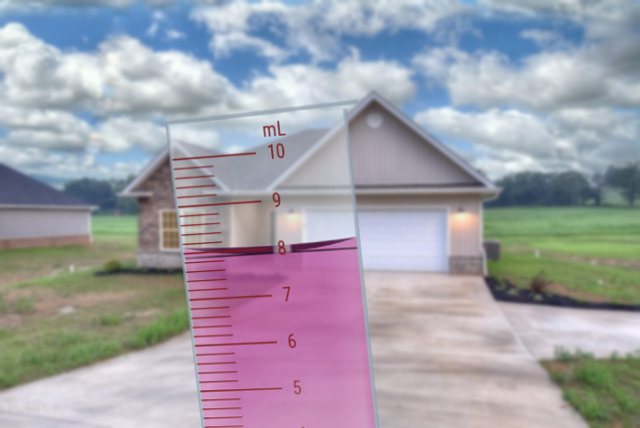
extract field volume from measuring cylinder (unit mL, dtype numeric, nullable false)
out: 7.9 mL
